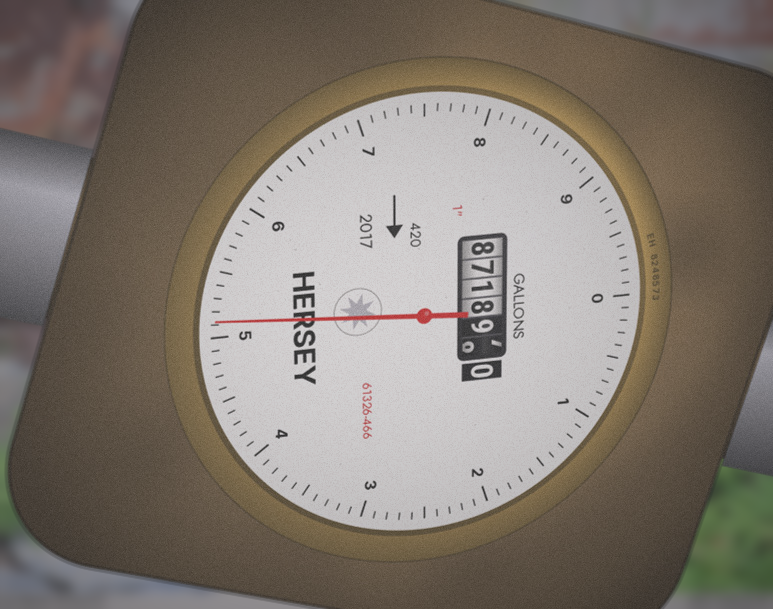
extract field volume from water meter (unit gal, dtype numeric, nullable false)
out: 8718975.1 gal
